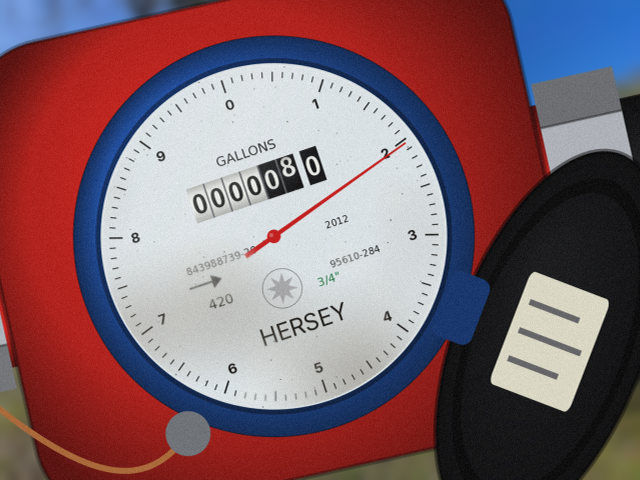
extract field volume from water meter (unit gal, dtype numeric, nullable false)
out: 82.0 gal
